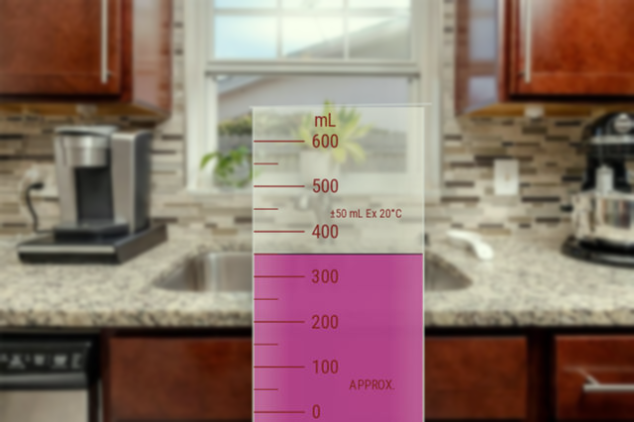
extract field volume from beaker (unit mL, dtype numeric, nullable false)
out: 350 mL
